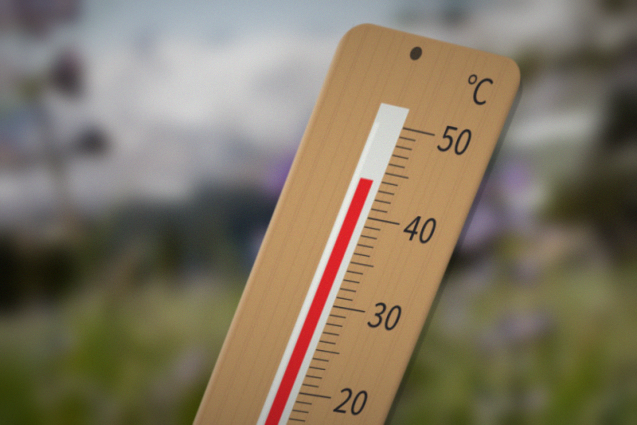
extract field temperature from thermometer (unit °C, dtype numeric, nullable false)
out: 44 °C
